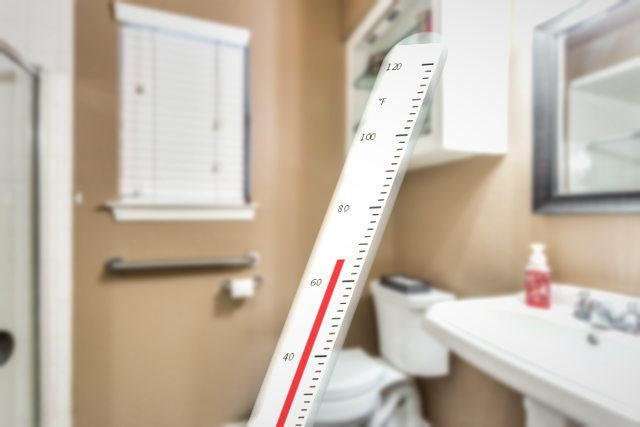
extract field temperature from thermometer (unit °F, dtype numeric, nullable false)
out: 66 °F
